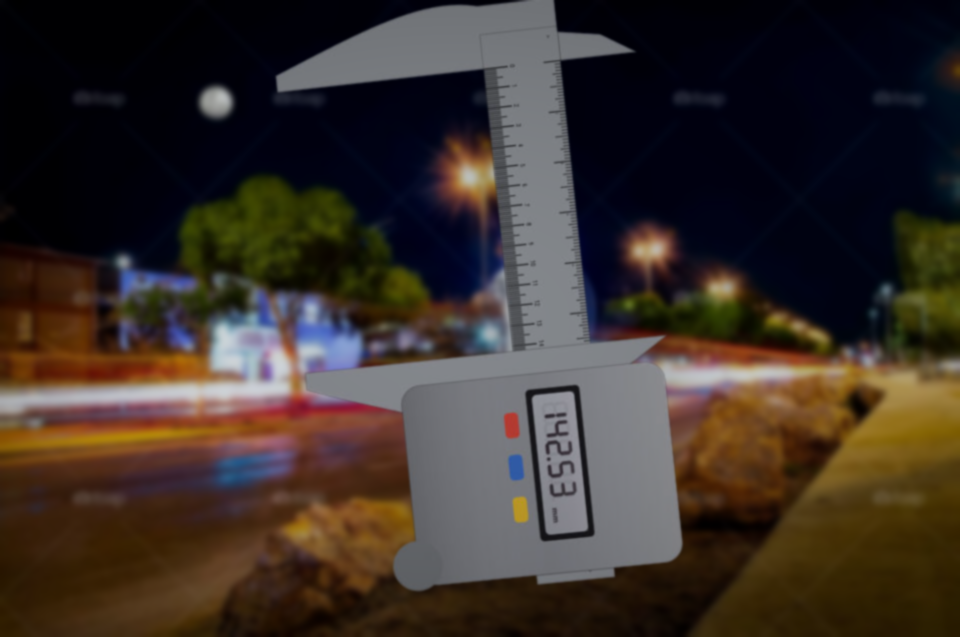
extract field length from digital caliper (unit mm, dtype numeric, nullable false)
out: 142.53 mm
